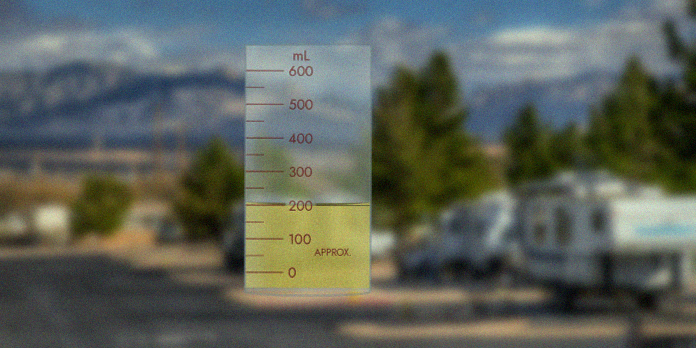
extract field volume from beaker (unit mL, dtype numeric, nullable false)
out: 200 mL
